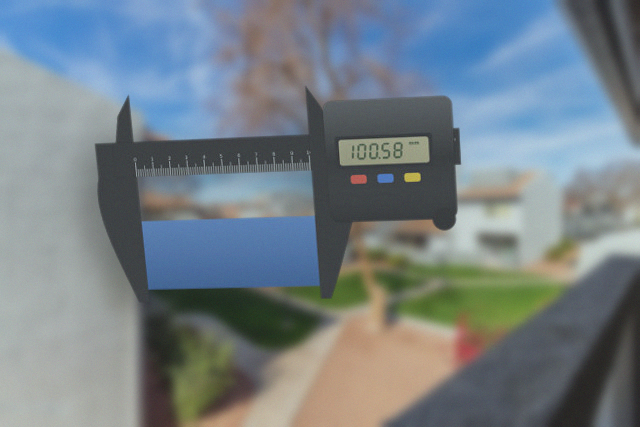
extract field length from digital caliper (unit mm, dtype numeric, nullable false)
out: 100.58 mm
